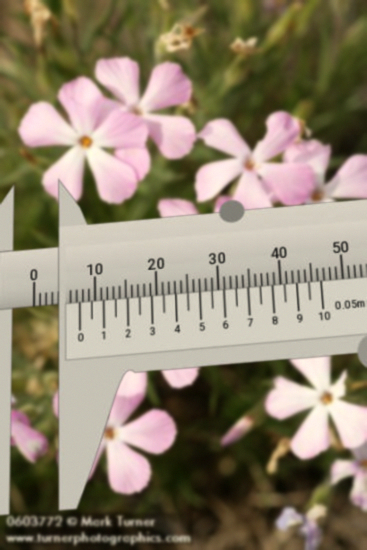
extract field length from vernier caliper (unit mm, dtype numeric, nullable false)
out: 7.5 mm
